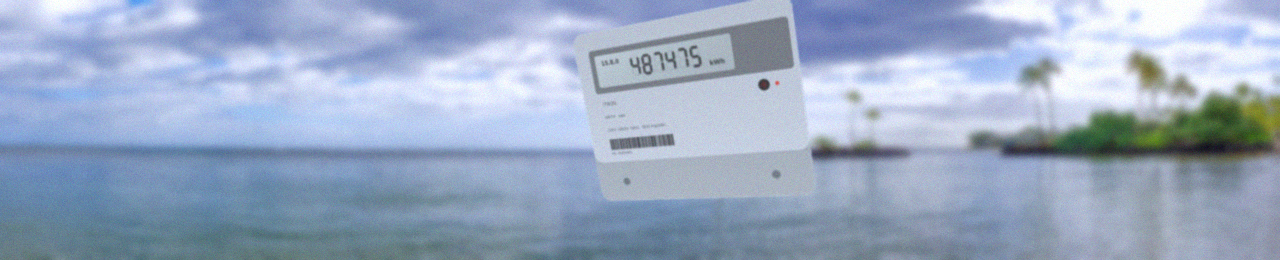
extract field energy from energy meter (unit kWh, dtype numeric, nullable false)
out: 487475 kWh
